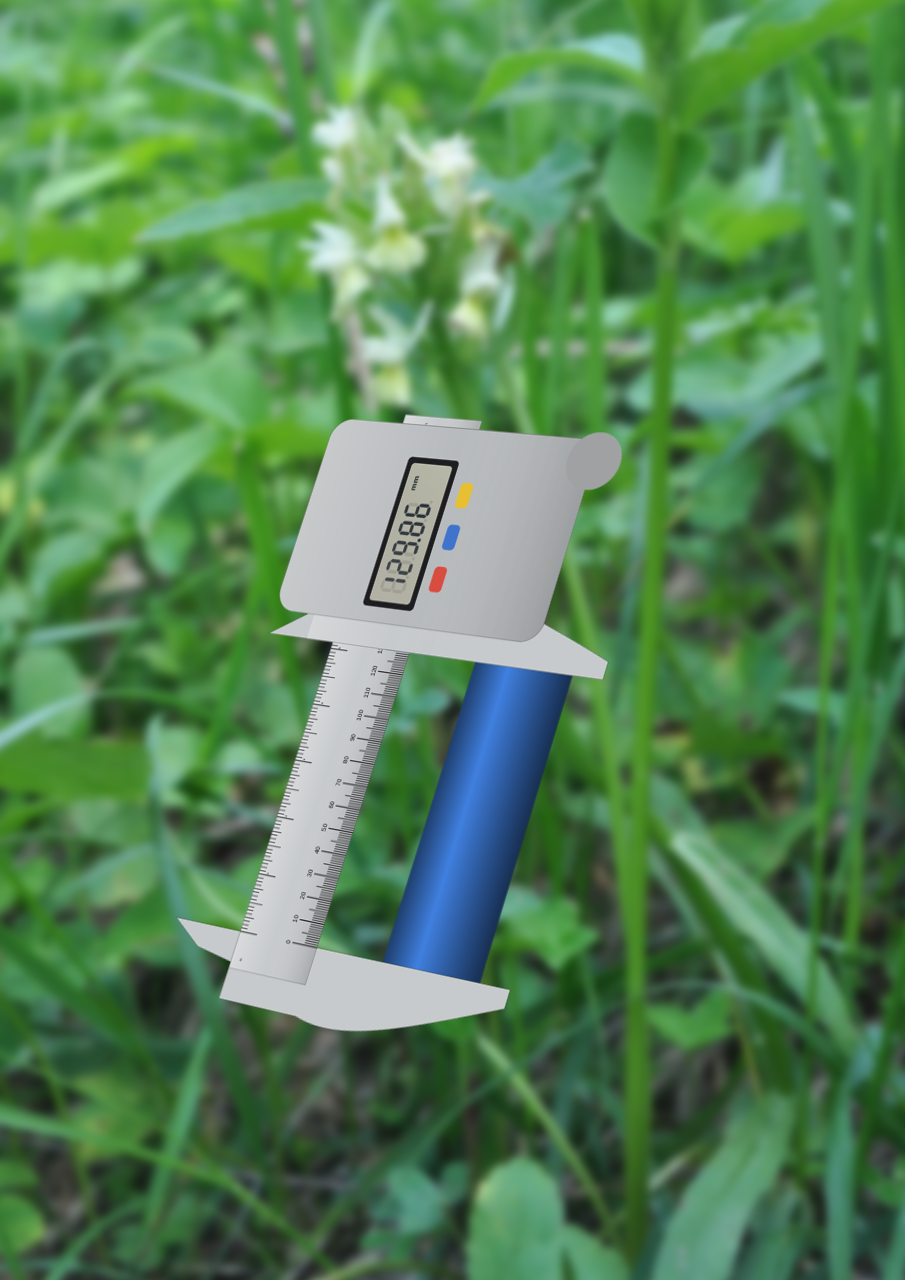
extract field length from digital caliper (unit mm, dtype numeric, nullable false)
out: 129.86 mm
